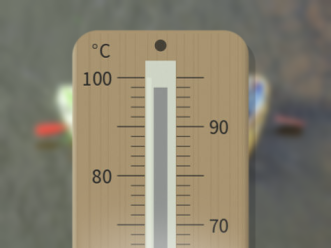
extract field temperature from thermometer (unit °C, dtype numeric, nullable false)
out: 98 °C
